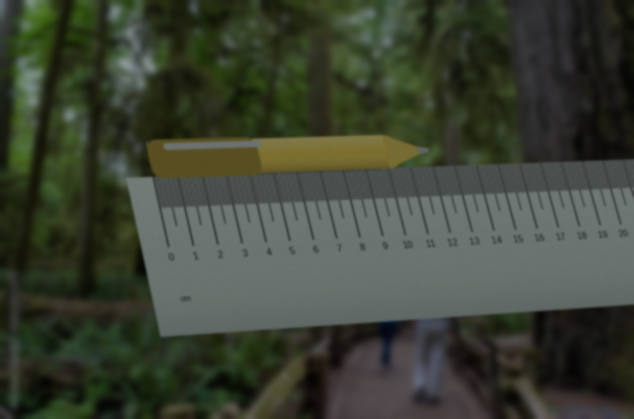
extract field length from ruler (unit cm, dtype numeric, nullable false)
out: 12 cm
